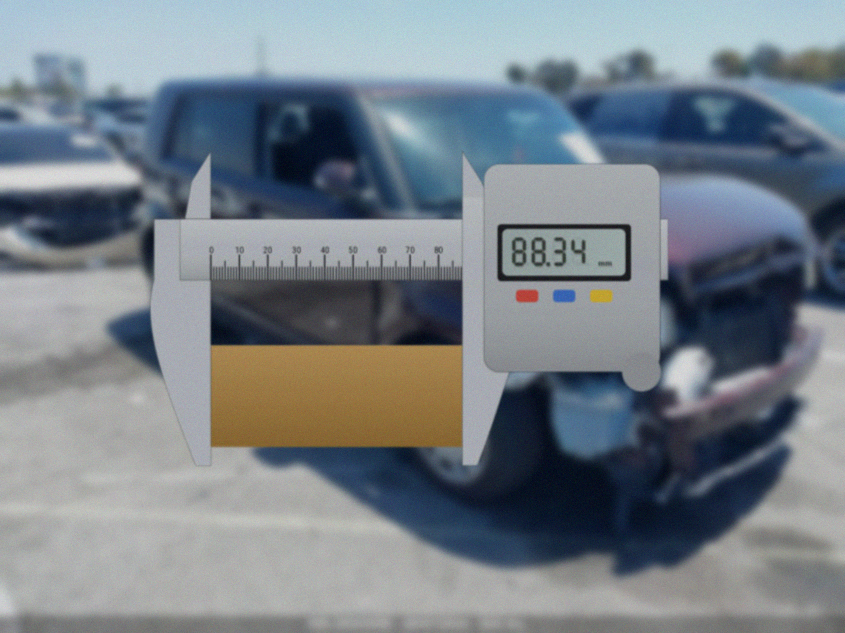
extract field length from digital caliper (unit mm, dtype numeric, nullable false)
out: 88.34 mm
